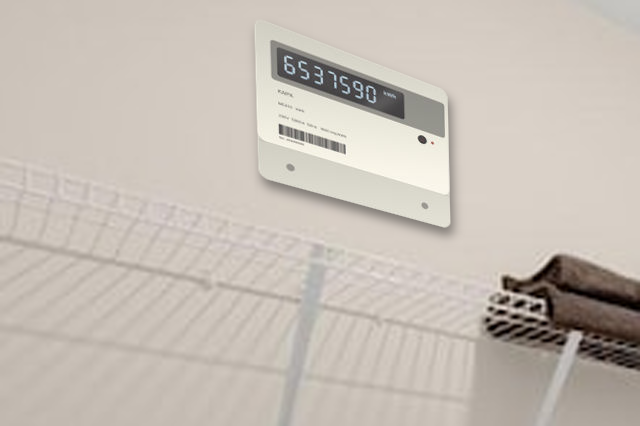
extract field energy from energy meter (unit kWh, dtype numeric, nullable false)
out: 6537590 kWh
